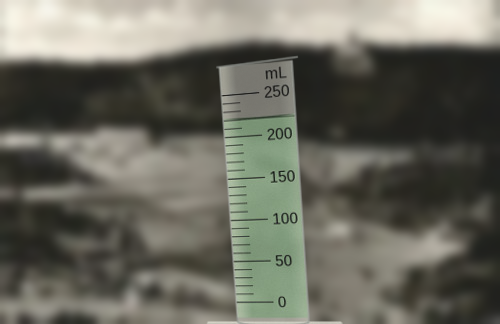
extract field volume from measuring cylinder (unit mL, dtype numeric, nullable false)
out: 220 mL
